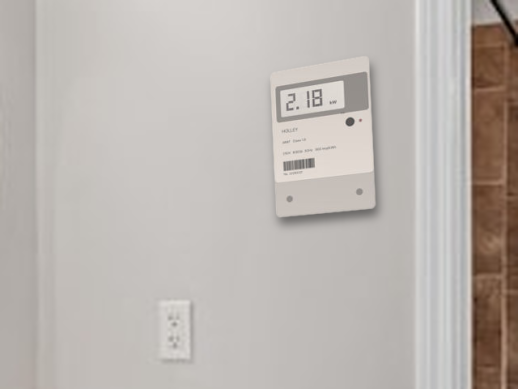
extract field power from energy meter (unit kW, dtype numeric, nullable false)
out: 2.18 kW
